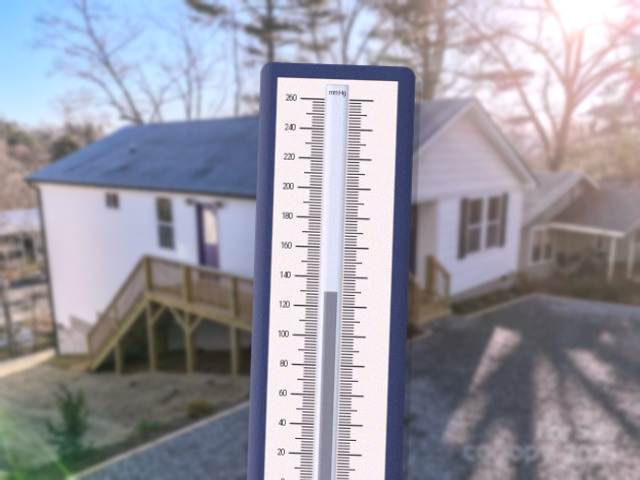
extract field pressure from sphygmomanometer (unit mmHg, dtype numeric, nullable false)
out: 130 mmHg
